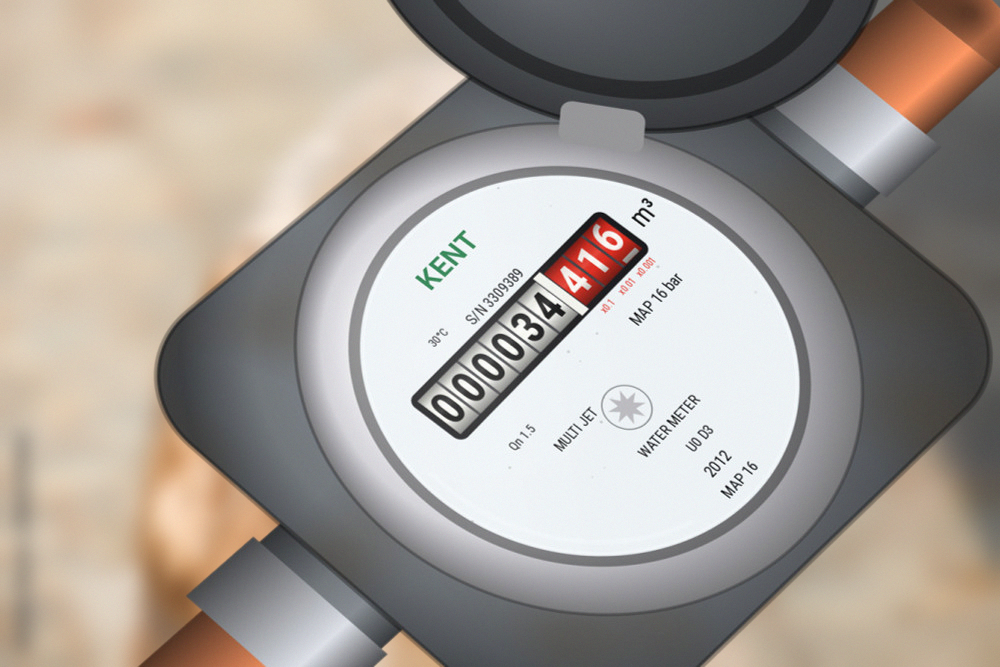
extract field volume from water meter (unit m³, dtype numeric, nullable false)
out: 34.416 m³
